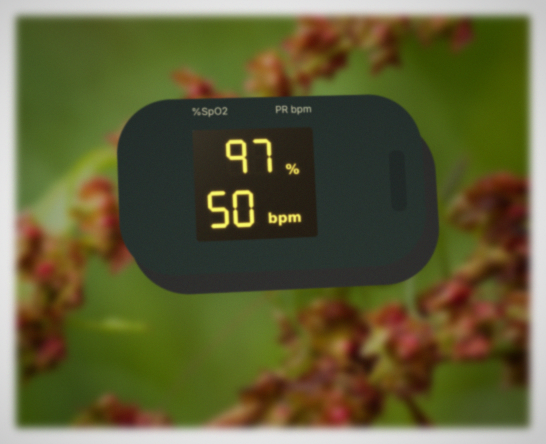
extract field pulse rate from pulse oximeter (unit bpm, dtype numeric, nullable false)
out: 50 bpm
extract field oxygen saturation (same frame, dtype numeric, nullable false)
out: 97 %
